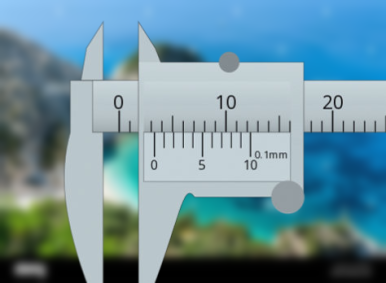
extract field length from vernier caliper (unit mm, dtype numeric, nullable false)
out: 3.3 mm
